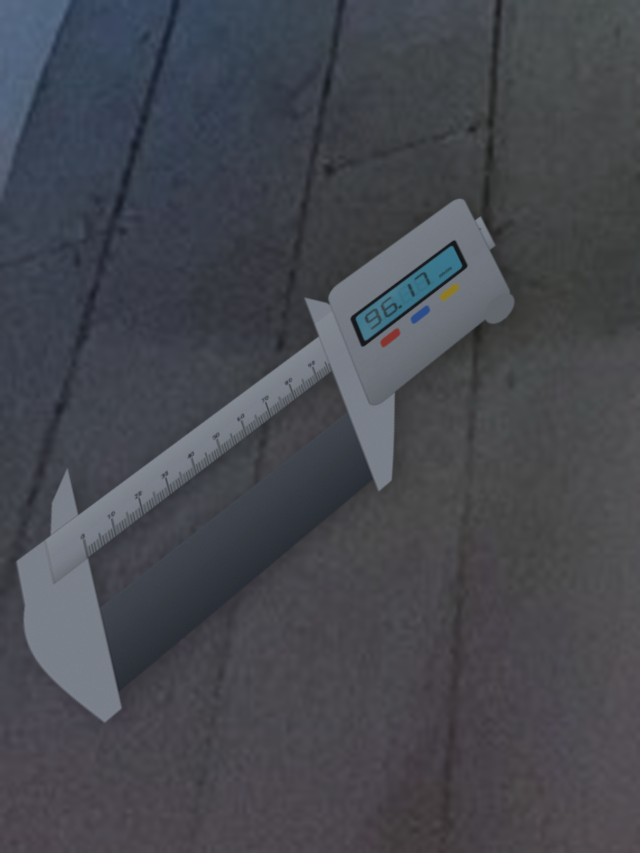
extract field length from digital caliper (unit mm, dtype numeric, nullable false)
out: 96.17 mm
